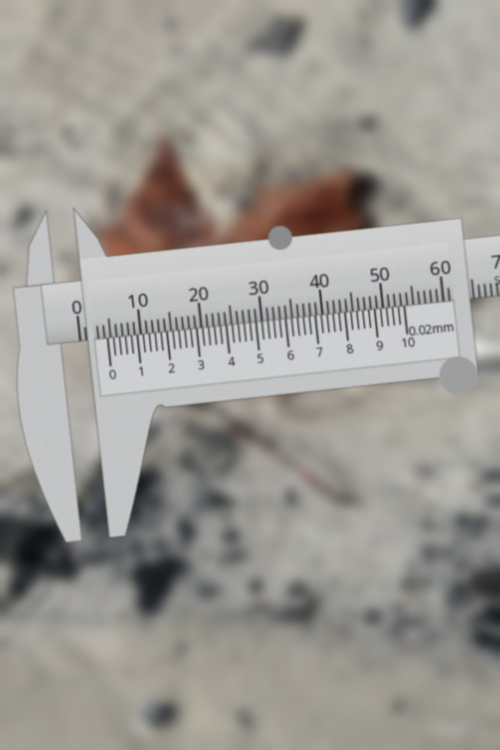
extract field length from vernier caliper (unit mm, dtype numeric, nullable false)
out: 4.5 mm
